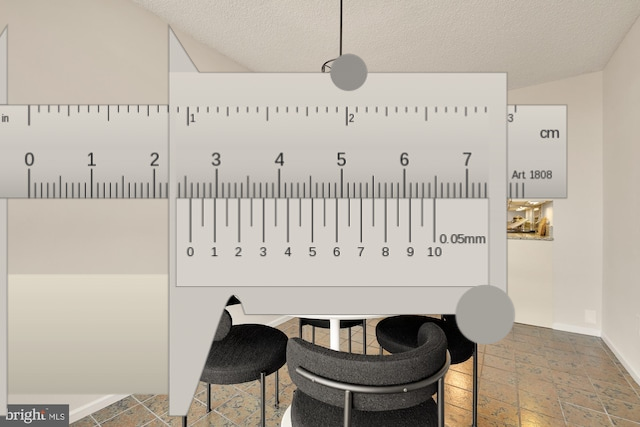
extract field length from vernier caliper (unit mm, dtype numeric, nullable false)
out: 25.8 mm
